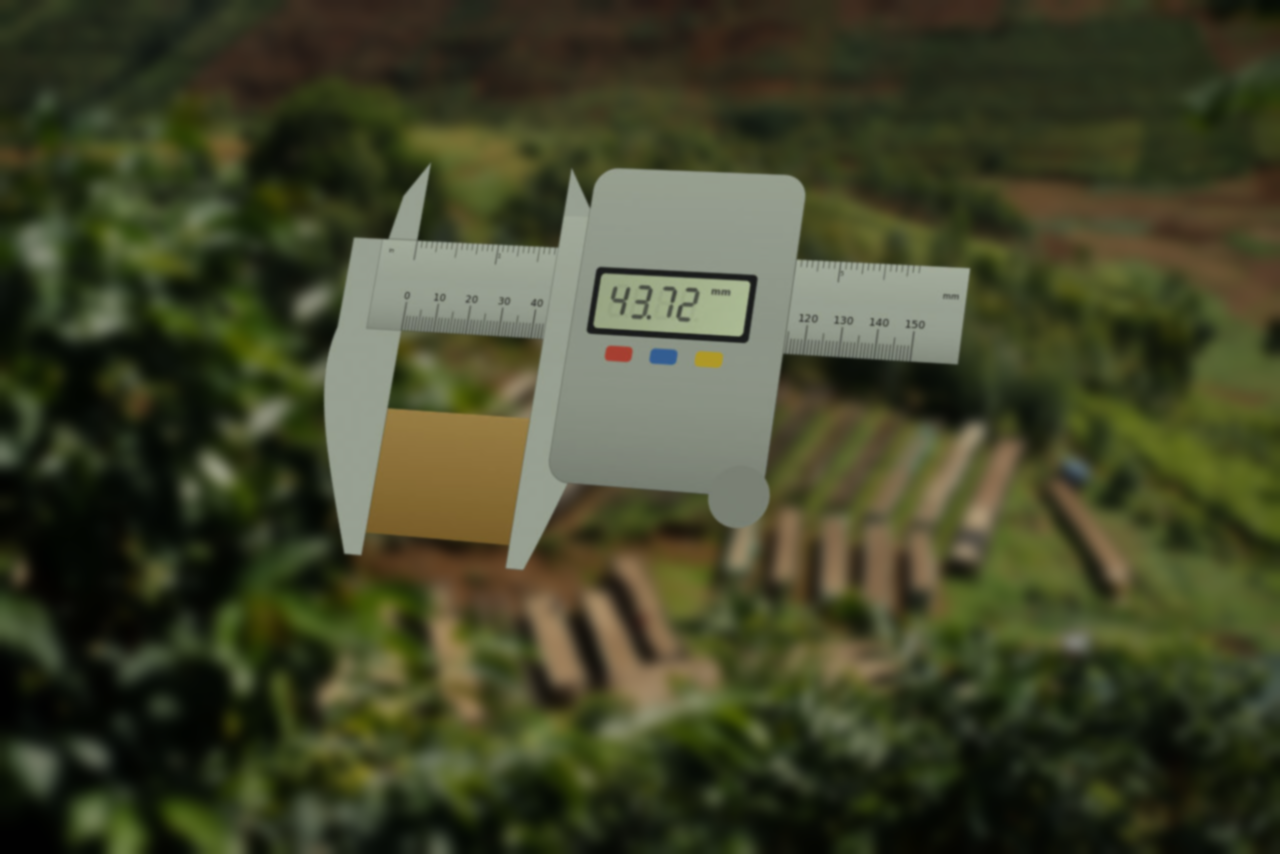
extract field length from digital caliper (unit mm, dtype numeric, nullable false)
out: 43.72 mm
